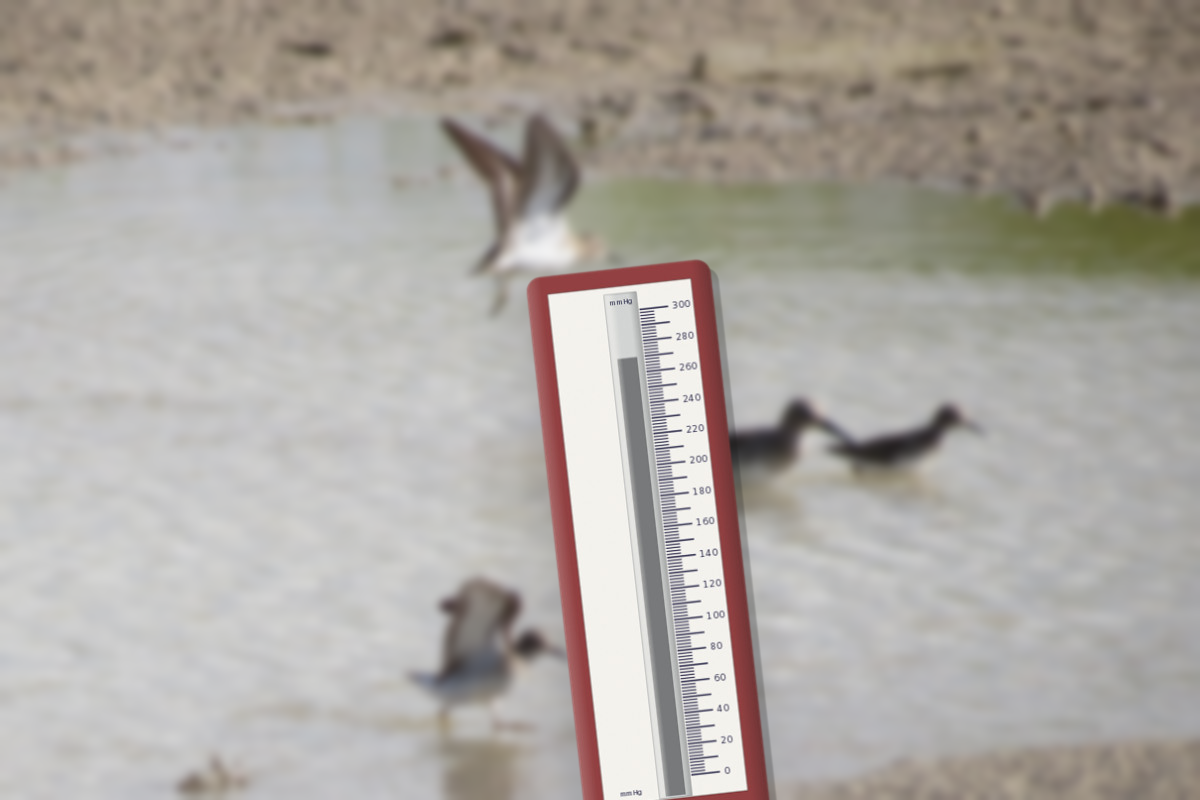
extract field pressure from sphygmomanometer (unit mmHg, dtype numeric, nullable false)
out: 270 mmHg
